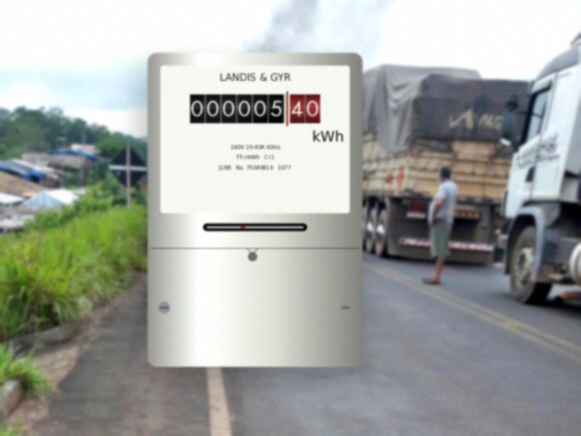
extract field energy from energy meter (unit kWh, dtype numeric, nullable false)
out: 5.40 kWh
